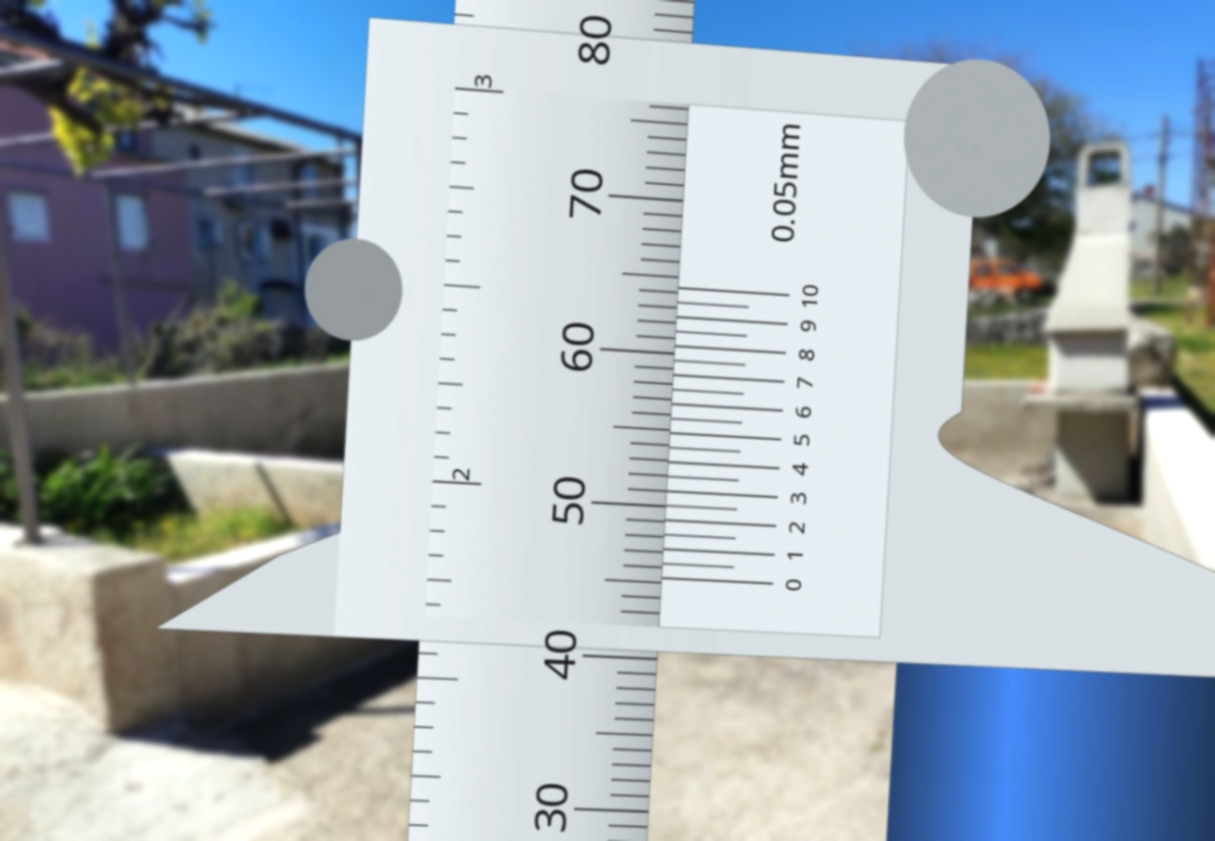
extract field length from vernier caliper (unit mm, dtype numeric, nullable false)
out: 45.3 mm
